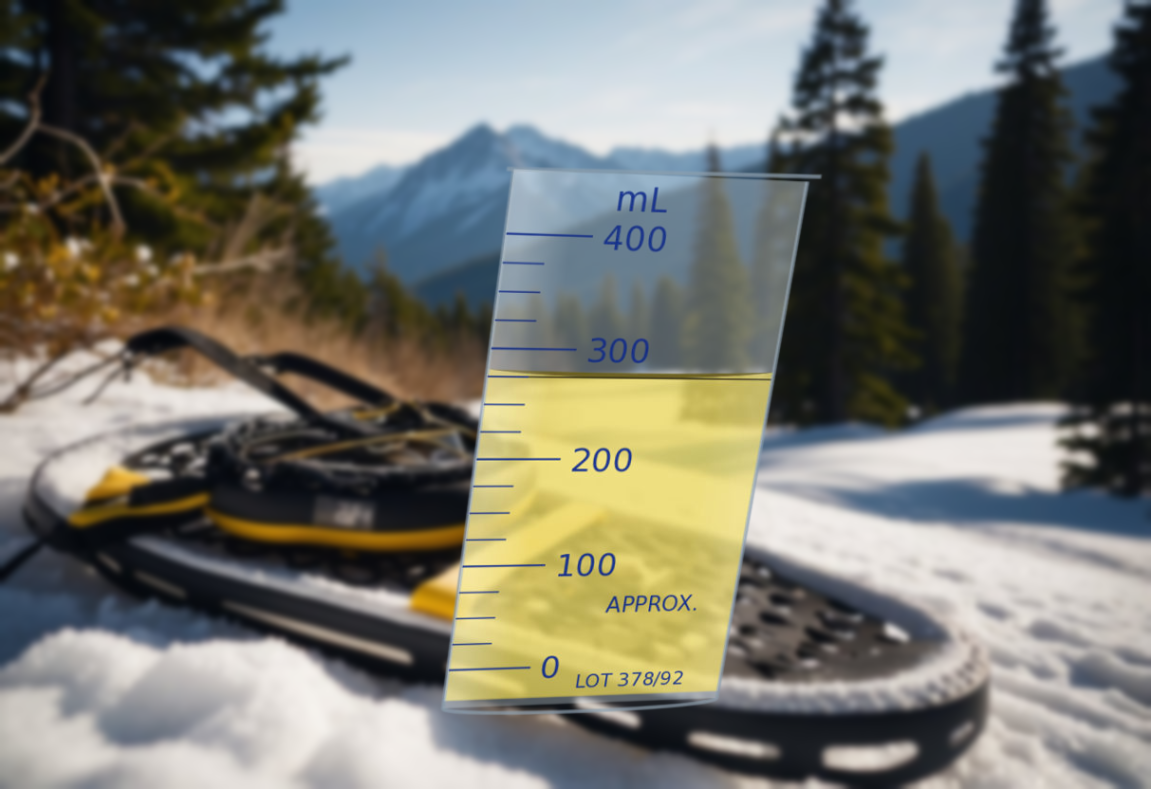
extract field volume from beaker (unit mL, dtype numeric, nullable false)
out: 275 mL
